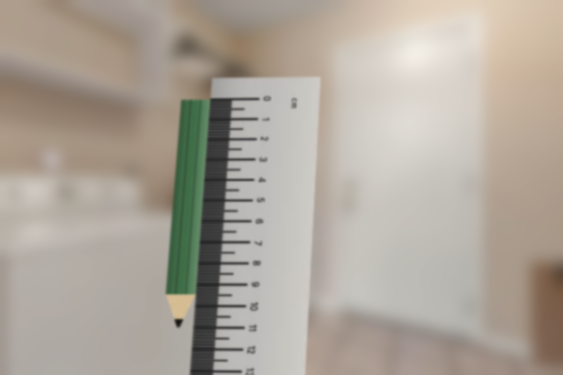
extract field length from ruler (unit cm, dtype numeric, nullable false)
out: 11 cm
